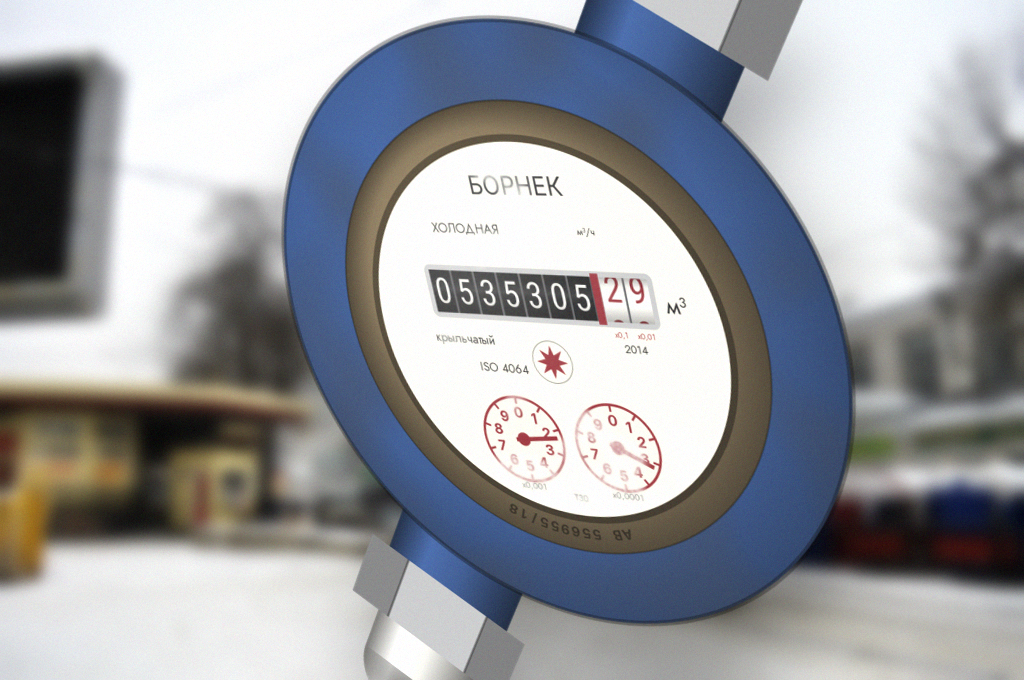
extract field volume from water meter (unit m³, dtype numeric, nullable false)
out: 535305.2923 m³
